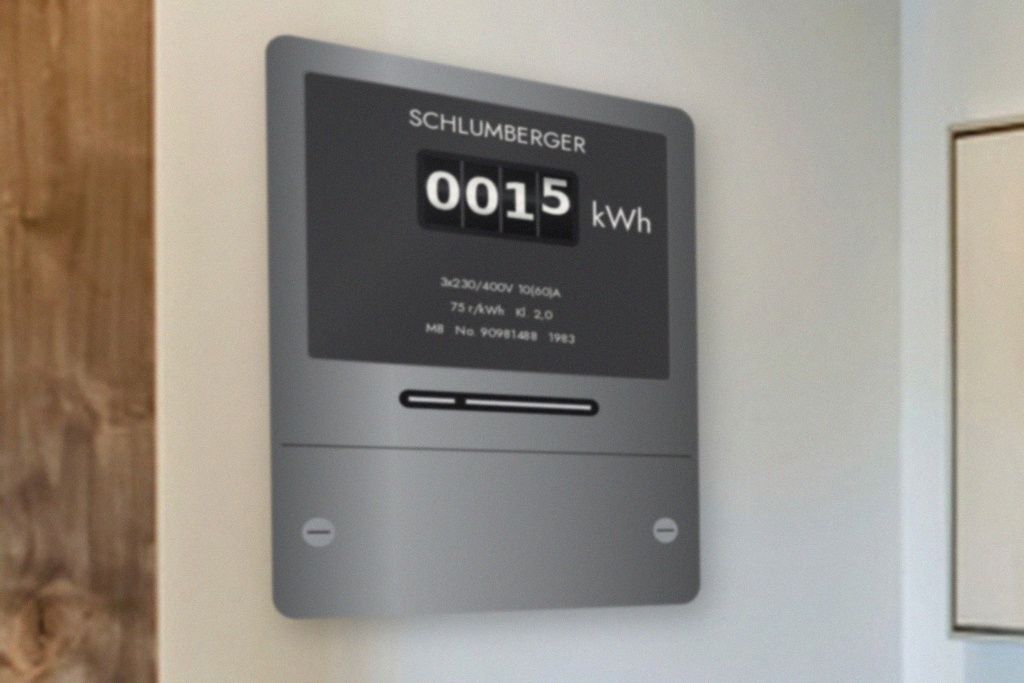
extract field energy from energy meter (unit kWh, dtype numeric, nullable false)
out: 15 kWh
